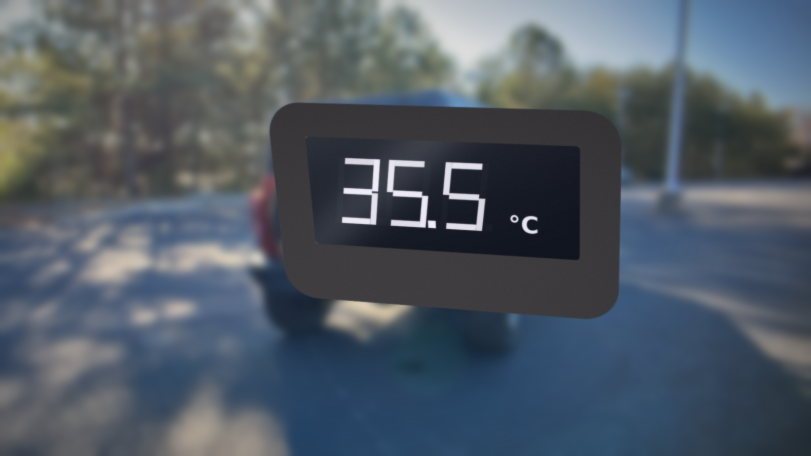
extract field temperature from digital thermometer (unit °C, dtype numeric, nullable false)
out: 35.5 °C
